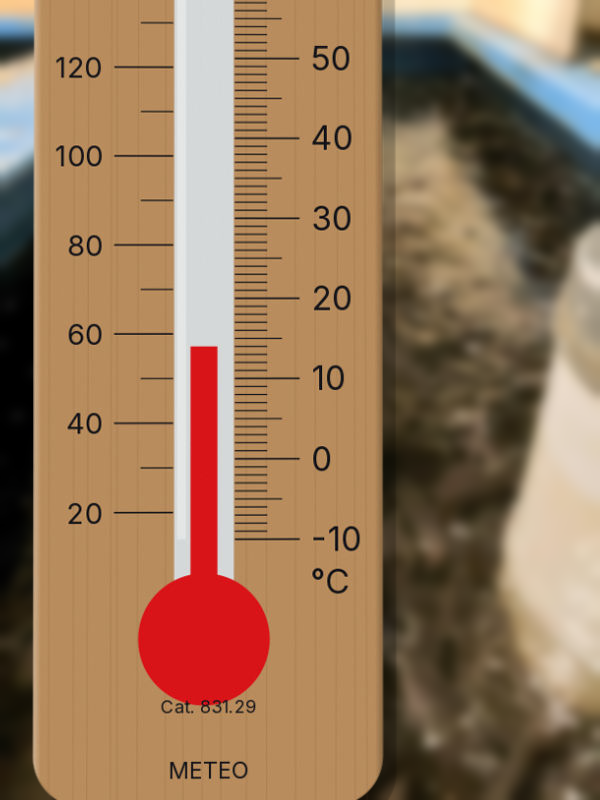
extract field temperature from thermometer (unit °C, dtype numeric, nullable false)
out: 14 °C
